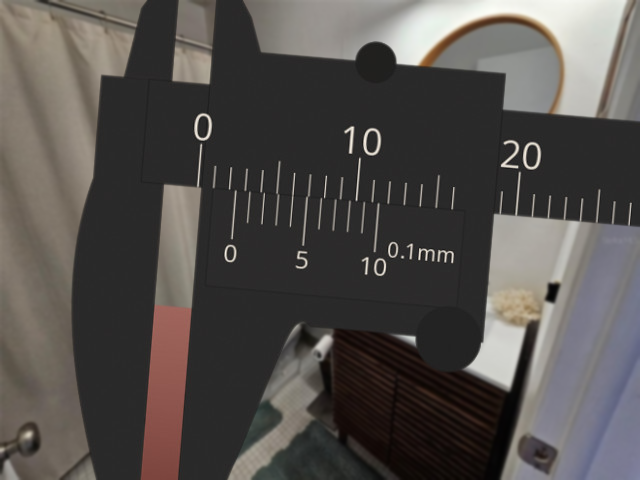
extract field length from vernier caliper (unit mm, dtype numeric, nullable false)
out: 2.4 mm
